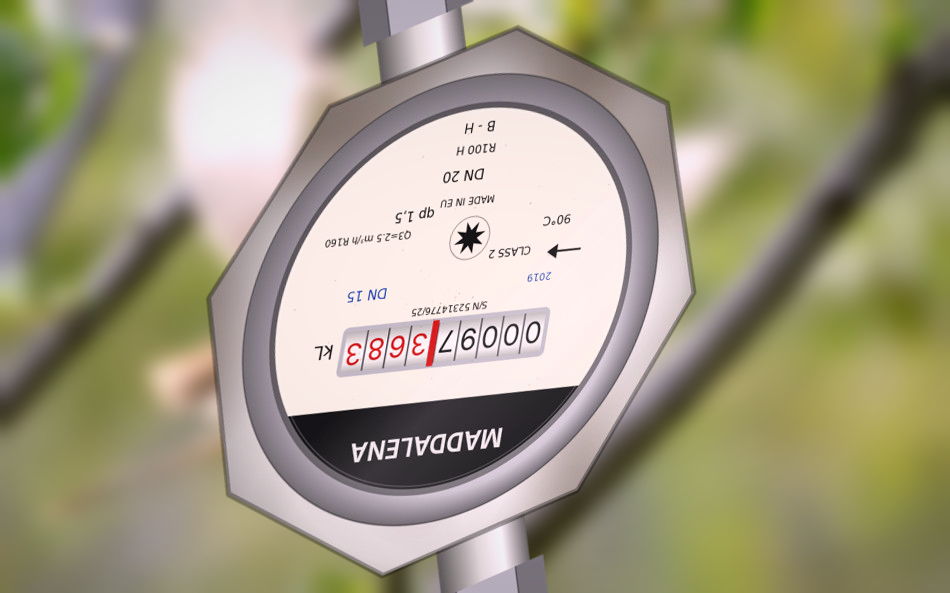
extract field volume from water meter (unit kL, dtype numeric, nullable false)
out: 97.3683 kL
